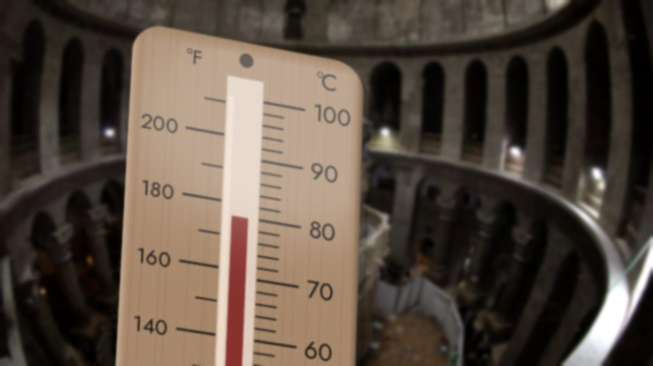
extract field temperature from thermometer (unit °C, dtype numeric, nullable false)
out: 80 °C
